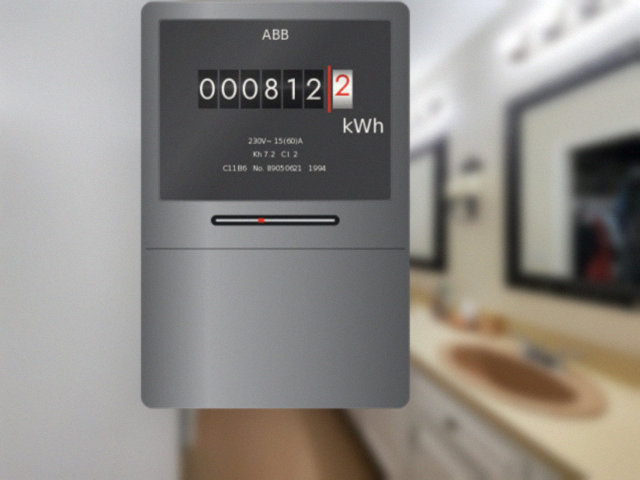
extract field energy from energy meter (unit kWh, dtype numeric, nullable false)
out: 812.2 kWh
